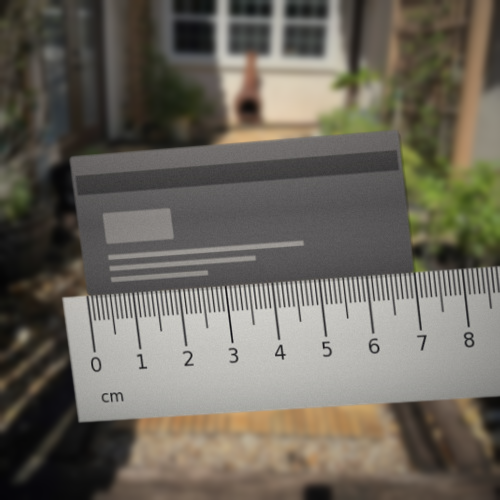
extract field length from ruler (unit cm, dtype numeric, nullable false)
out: 7 cm
